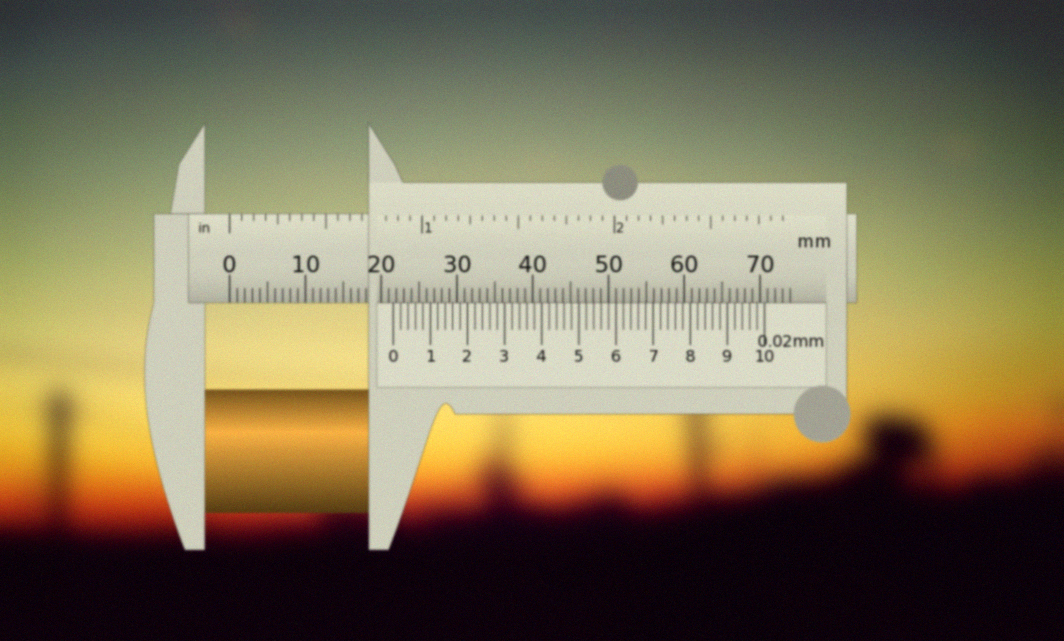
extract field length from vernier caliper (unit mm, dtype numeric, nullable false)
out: 21.6 mm
